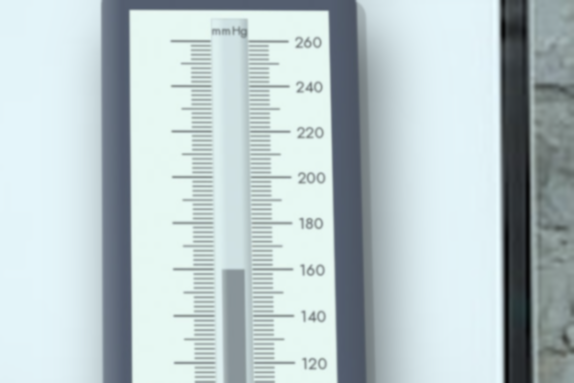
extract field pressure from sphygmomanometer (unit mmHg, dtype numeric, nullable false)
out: 160 mmHg
